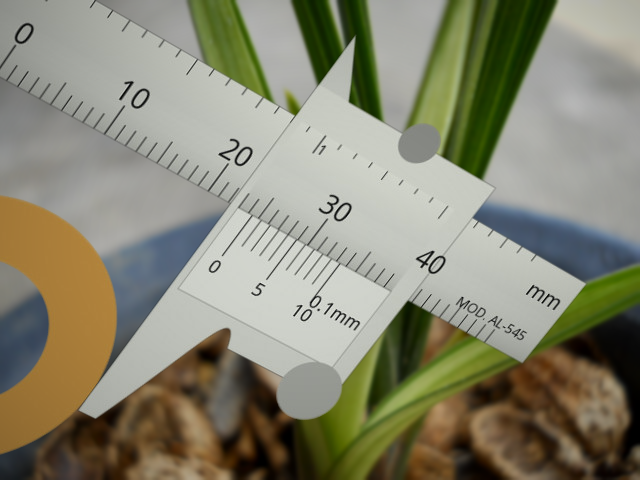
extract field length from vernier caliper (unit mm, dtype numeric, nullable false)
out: 24.4 mm
